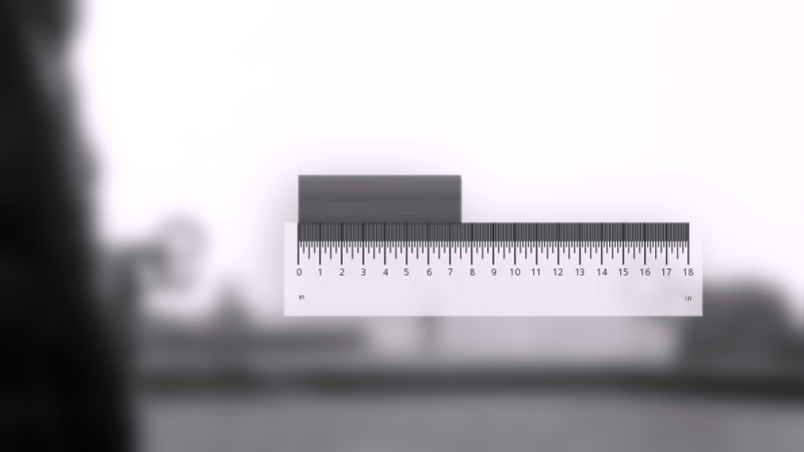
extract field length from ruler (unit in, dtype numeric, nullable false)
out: 7.5 in
